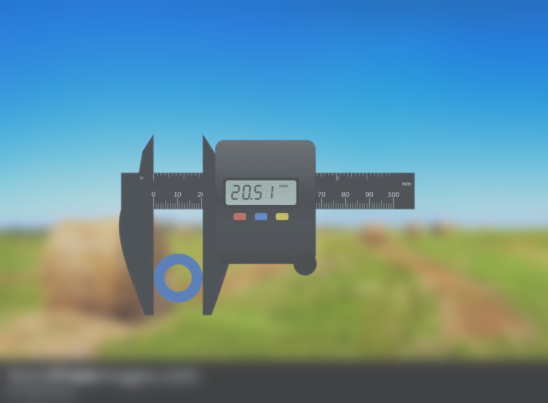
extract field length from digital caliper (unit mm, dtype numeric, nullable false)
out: 20.51 mm
